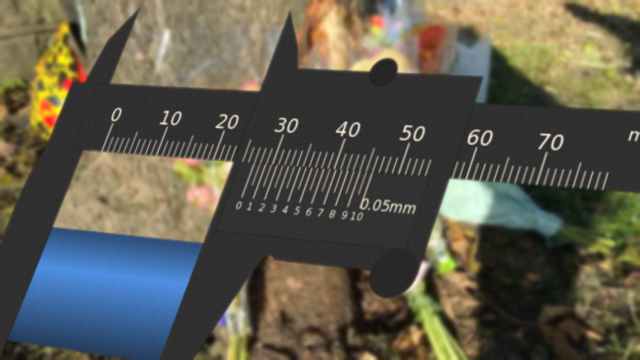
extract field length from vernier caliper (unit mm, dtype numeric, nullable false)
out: 27.0 mm
